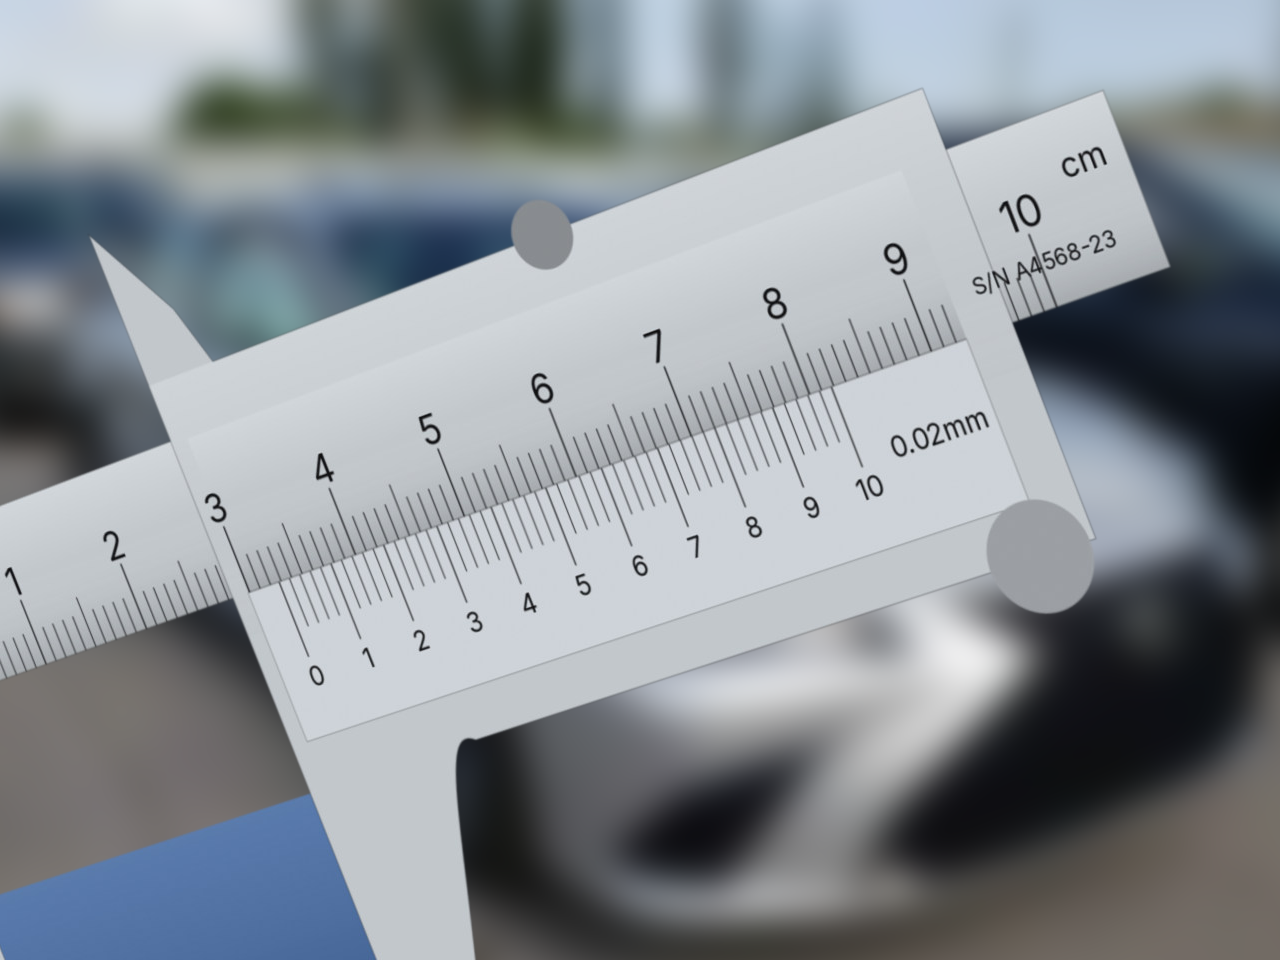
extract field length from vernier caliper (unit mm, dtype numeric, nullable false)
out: 32.8 mm
